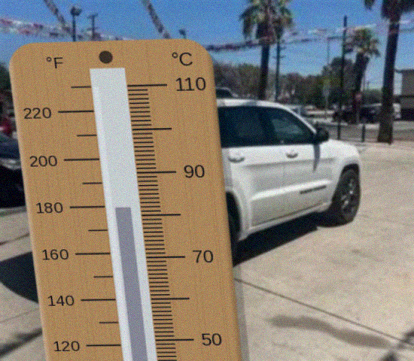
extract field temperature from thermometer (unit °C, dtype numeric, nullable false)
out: 82 °C
